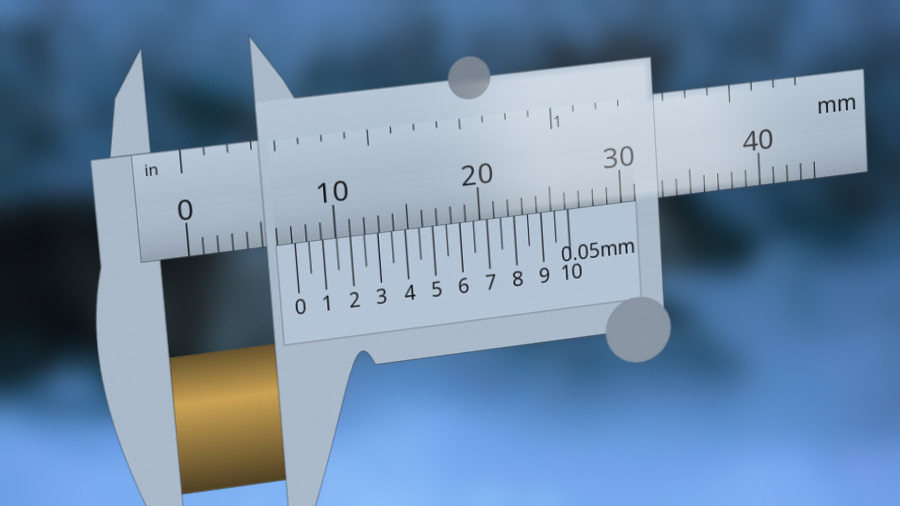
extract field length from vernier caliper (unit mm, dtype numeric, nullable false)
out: 7.2 mm
